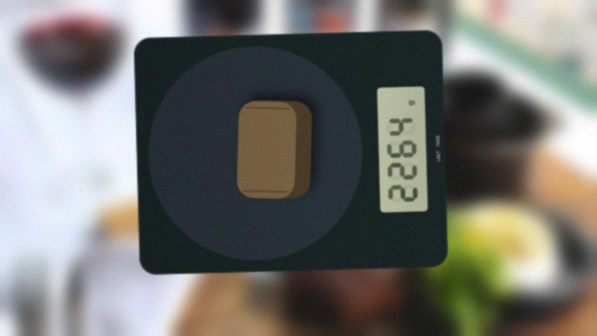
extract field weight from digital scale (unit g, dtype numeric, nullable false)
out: 2264 g
